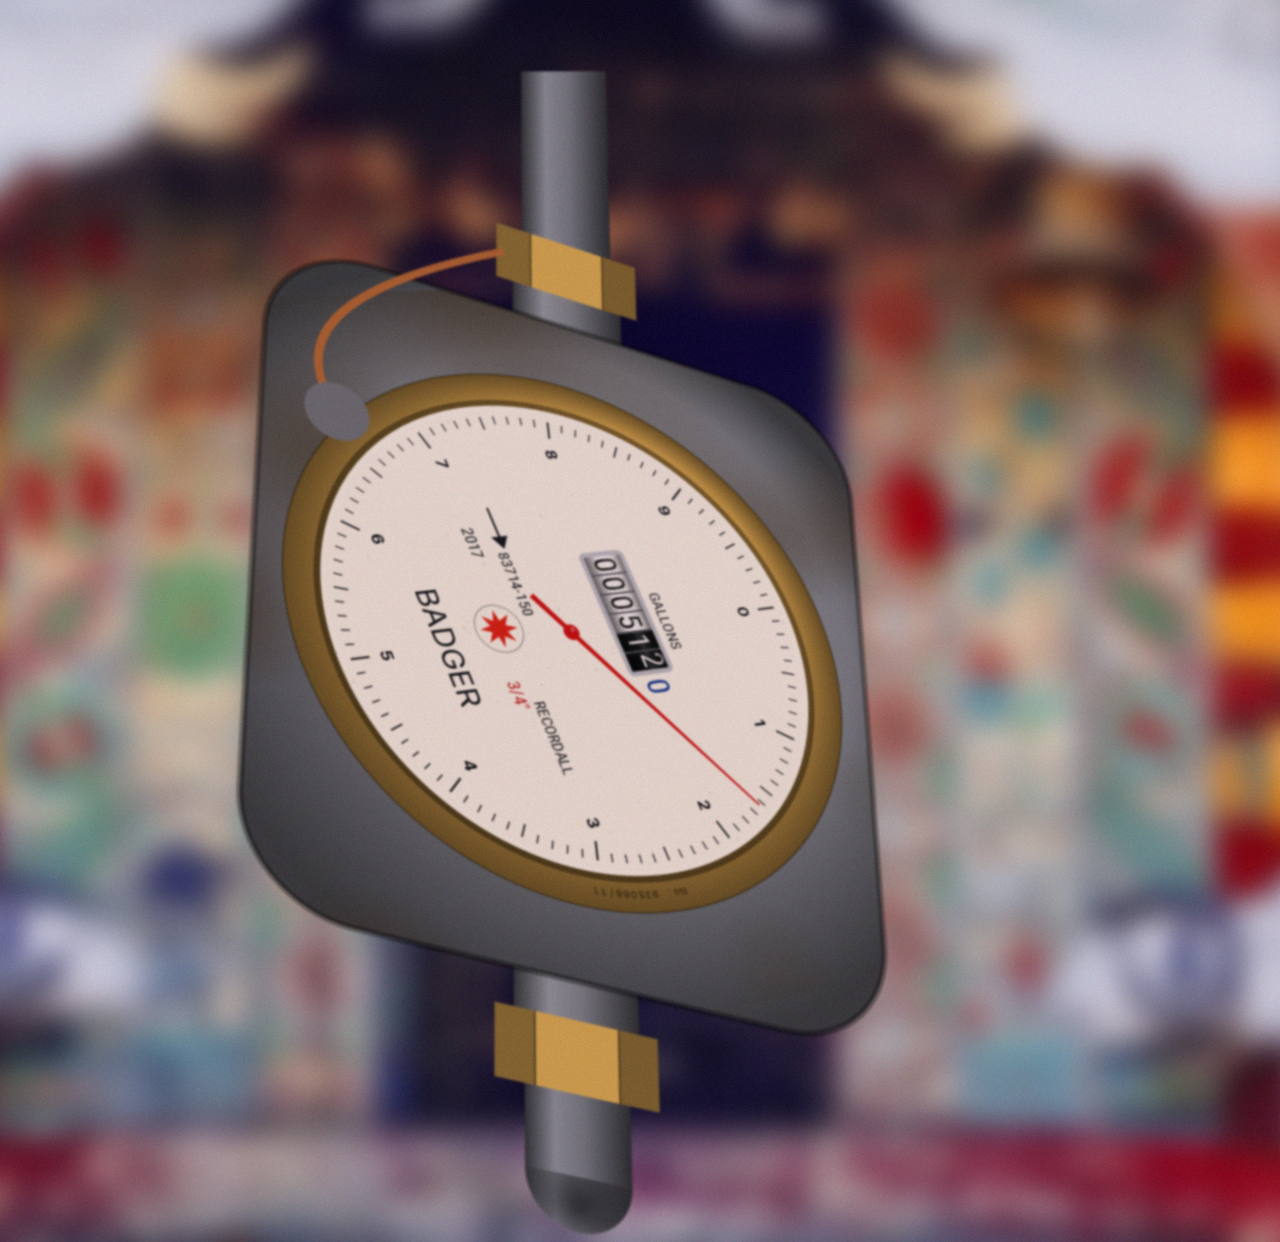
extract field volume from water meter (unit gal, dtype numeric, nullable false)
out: 5121.6 gal
